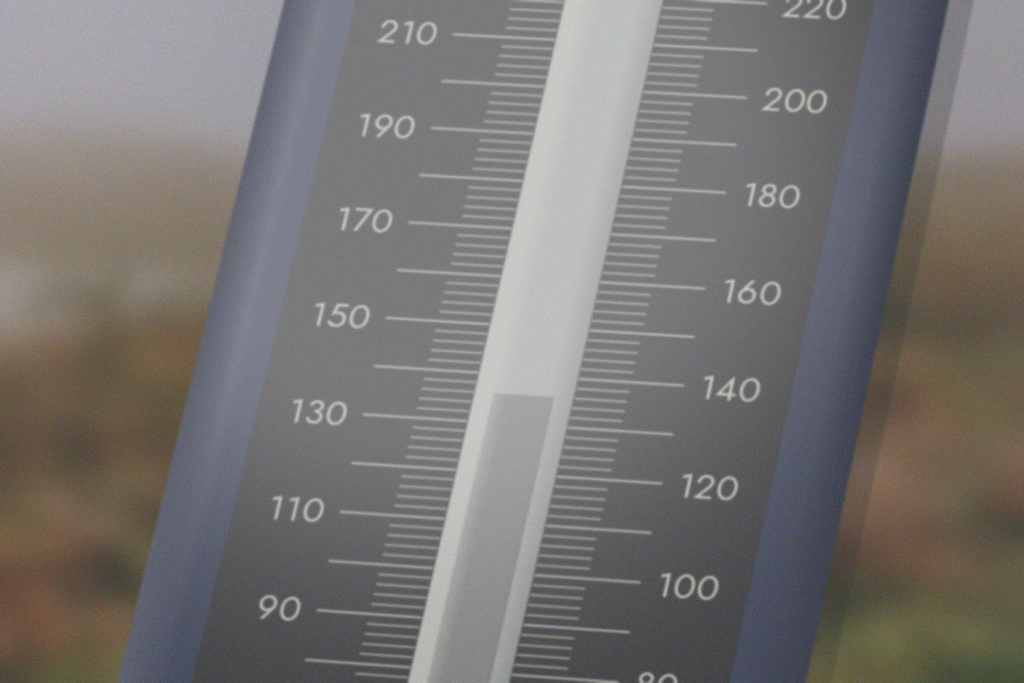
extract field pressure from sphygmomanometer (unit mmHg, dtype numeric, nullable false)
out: 136 mmHg
